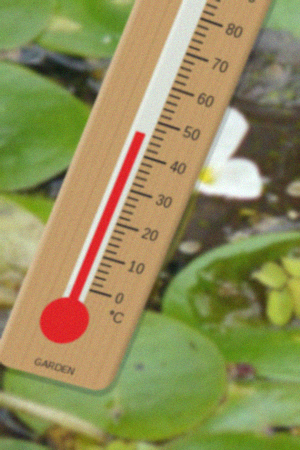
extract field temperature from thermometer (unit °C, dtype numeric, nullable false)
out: 46 °C
